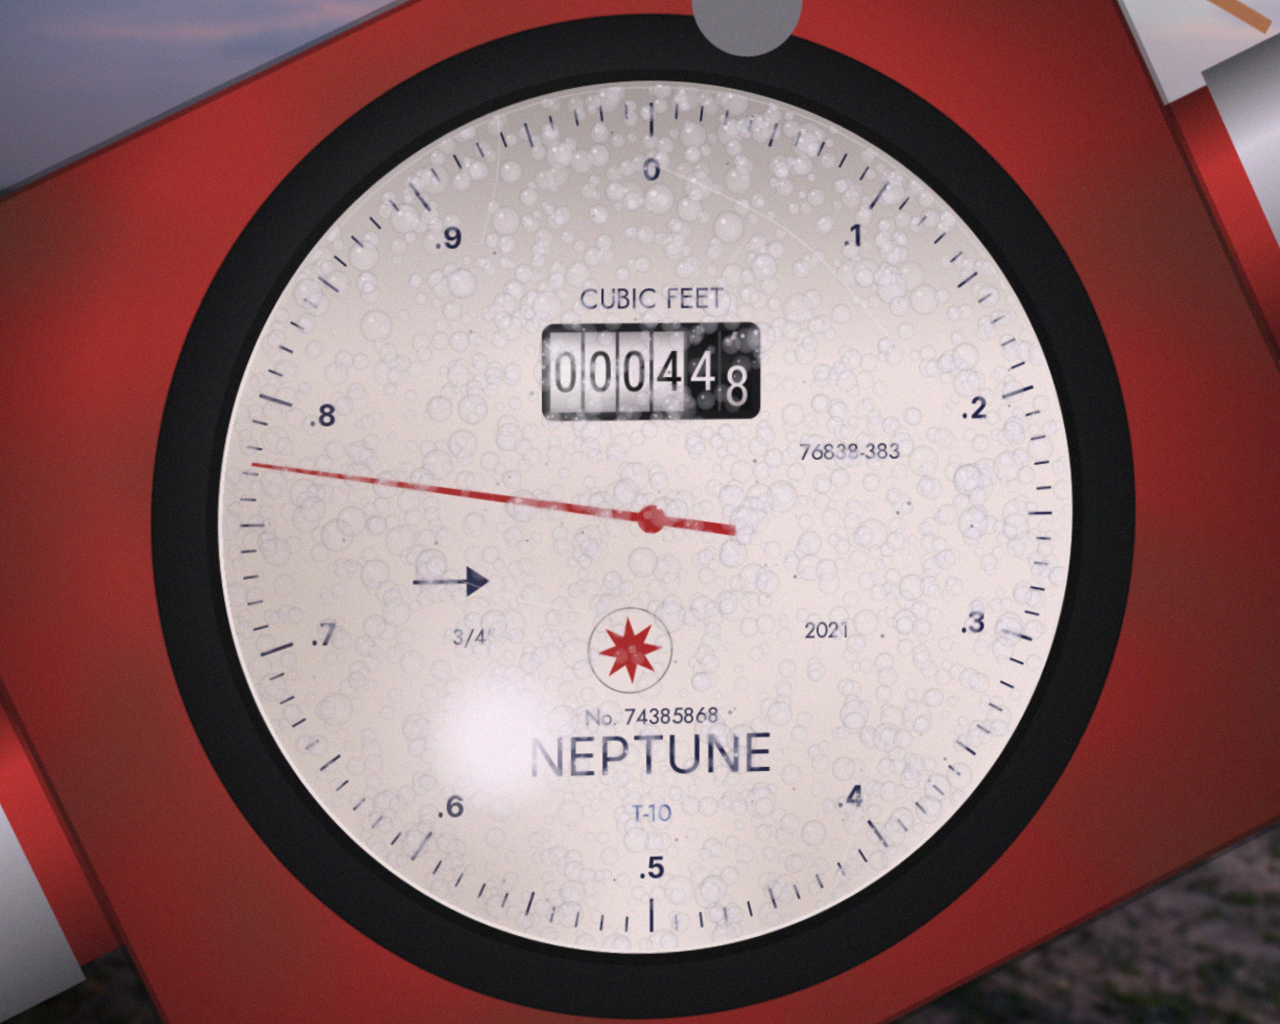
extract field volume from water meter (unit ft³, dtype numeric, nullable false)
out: 447.77 ft³
